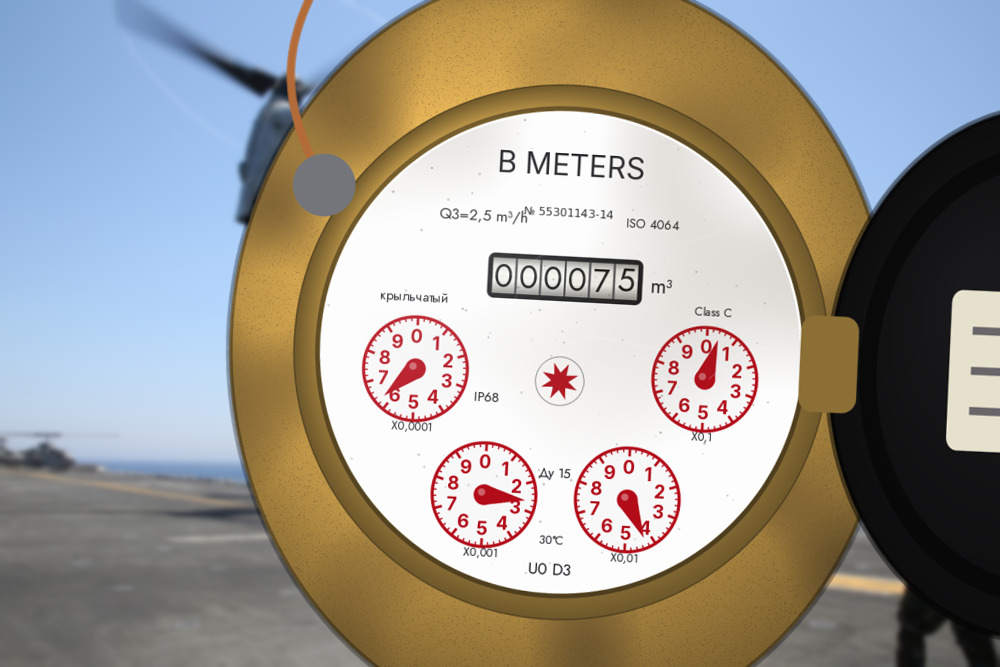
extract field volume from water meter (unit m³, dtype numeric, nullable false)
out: 75.0426 m³
